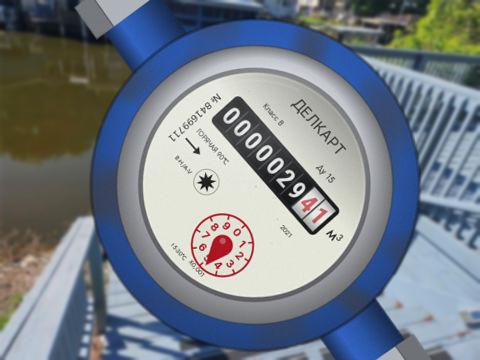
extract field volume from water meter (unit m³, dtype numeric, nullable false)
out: 29.414 m³
